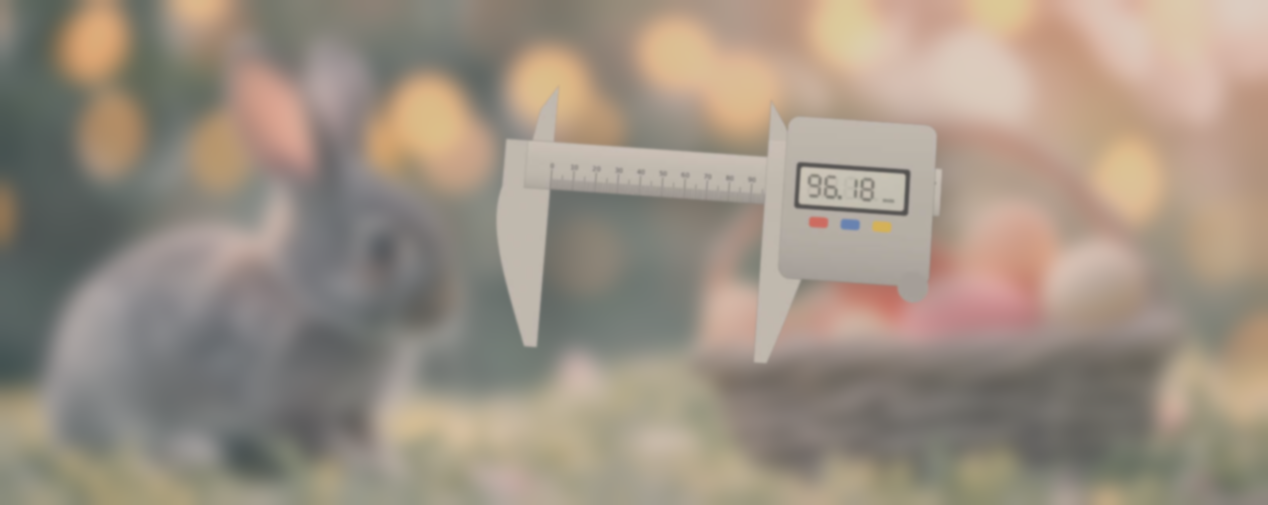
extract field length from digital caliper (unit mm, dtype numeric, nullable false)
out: 96.18 mm
